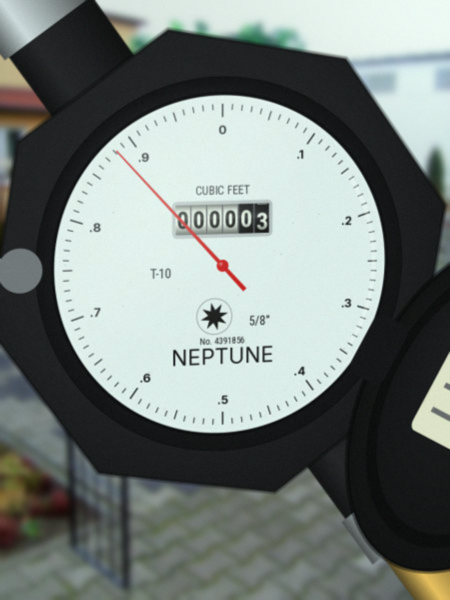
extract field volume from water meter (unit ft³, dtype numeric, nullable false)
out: 2.88 ft³
